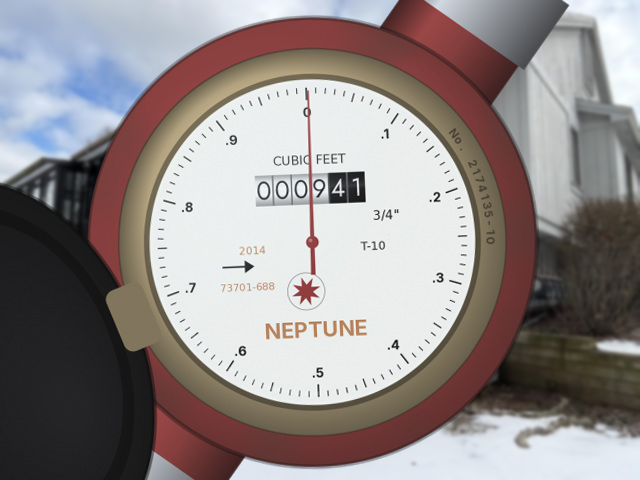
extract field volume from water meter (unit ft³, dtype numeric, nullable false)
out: 941.00 ft³
